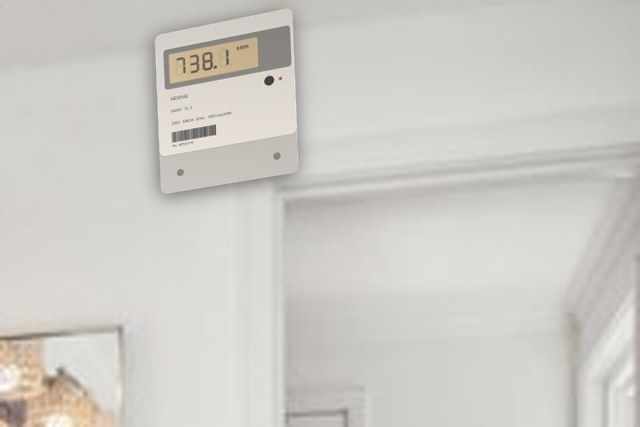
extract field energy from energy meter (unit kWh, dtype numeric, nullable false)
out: 738.1 kWh
